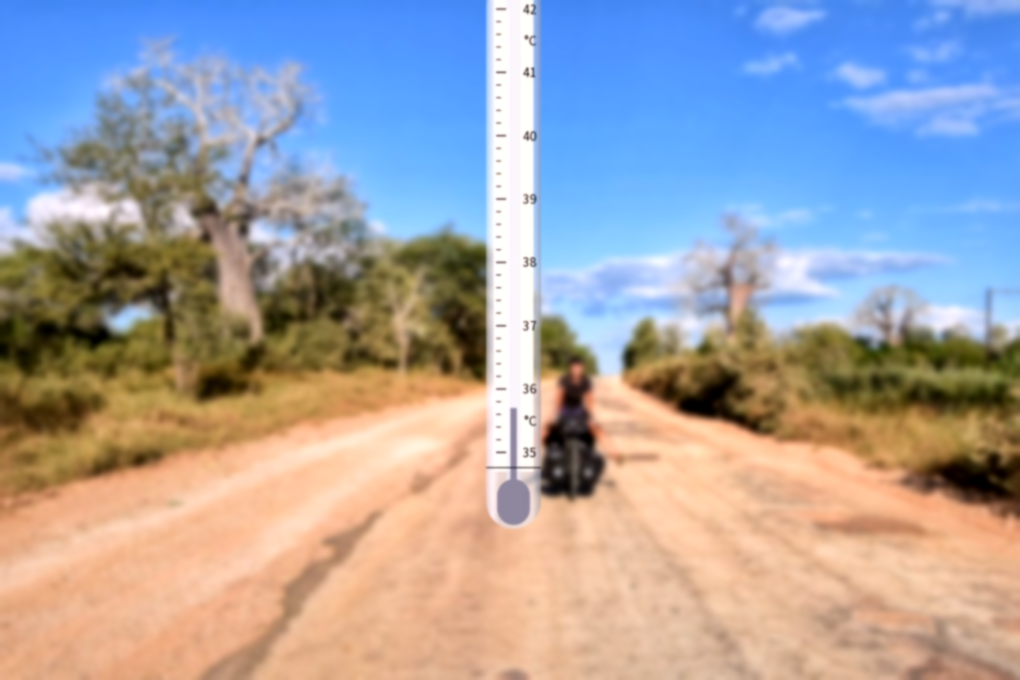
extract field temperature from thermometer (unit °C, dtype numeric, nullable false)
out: 35.7 °C
